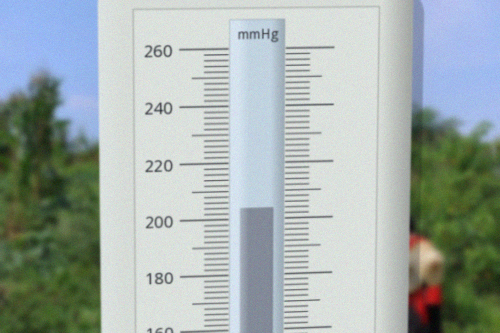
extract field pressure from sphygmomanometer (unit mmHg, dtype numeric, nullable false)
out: 204 mmHg
